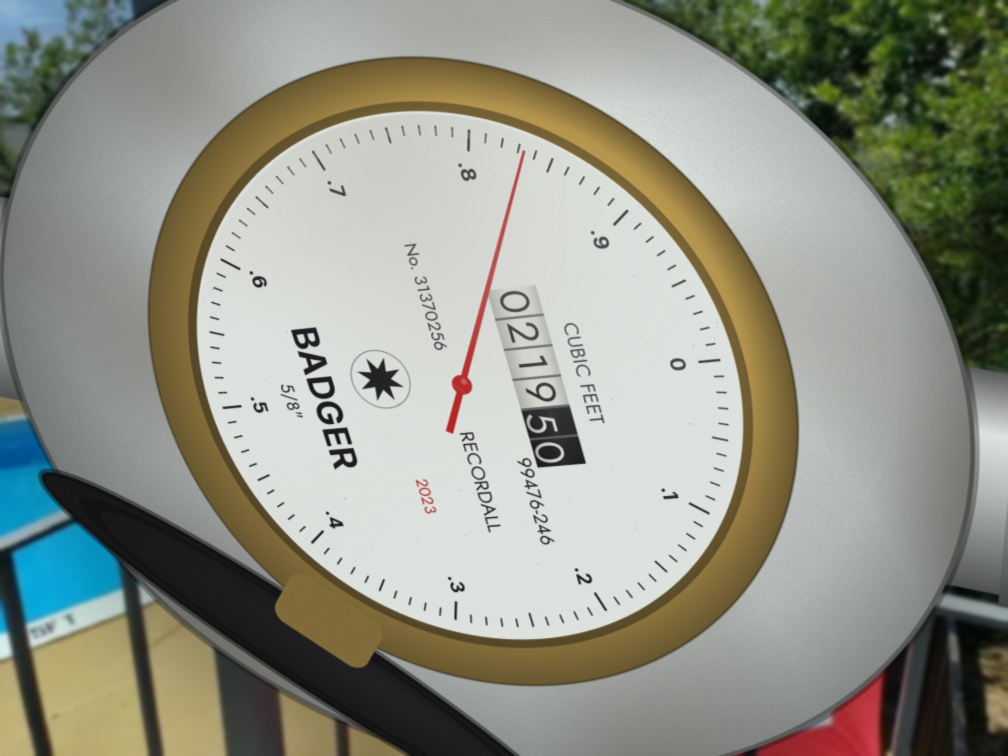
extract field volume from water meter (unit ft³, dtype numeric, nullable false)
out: 21949.83 ft³
